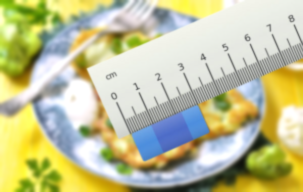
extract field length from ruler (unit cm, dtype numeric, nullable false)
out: 3 cm
